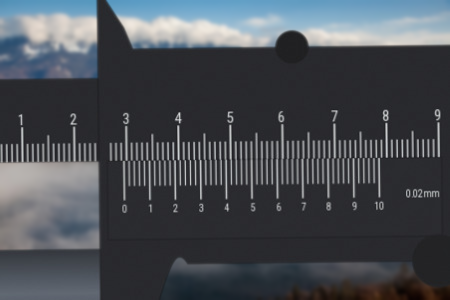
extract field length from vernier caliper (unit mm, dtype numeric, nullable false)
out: 29.5 mm
